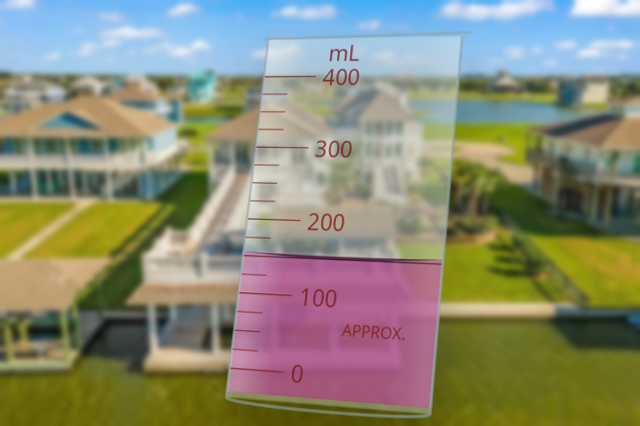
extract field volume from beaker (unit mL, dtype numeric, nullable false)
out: 150 mL
